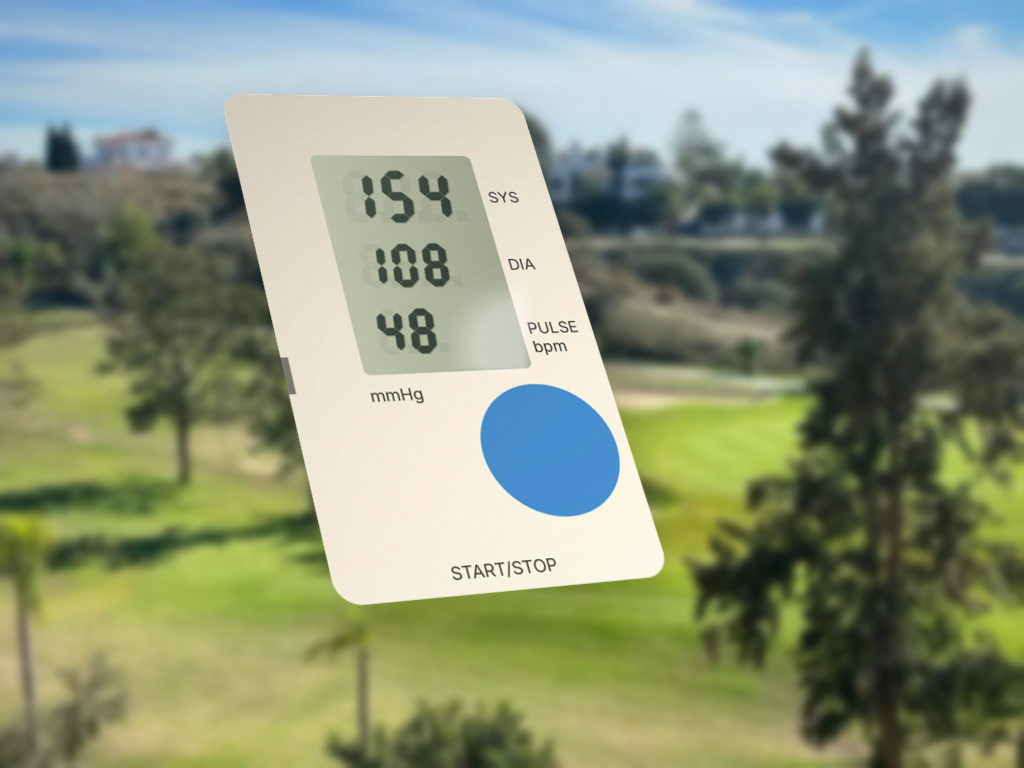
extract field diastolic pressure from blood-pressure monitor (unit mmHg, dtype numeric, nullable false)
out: 108 mmHg
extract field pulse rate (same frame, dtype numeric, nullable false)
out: 48 bpm
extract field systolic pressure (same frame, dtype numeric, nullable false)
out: 154 mmHg
